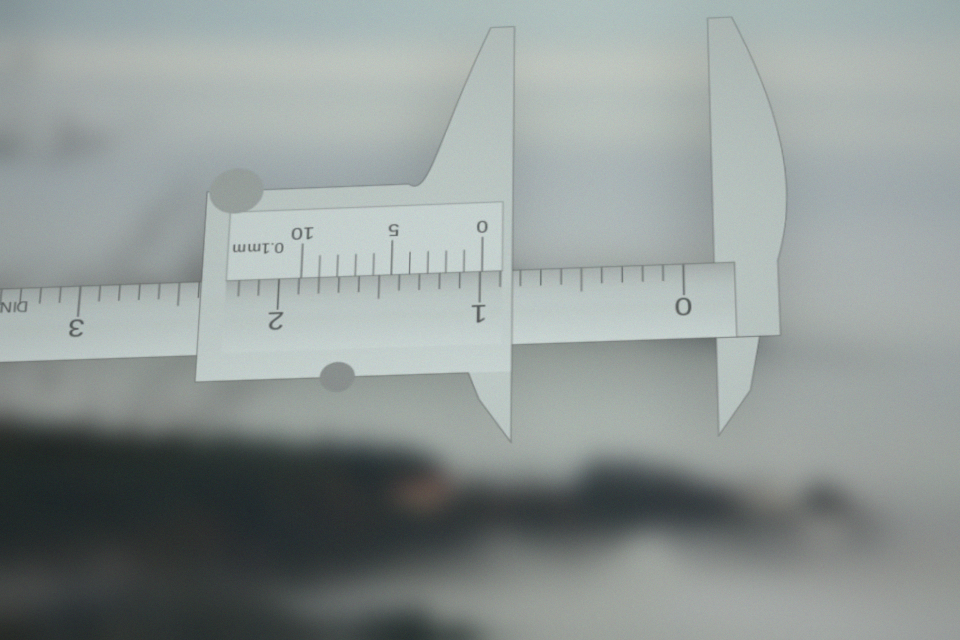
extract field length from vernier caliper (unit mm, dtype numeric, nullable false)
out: 9.9 mm
